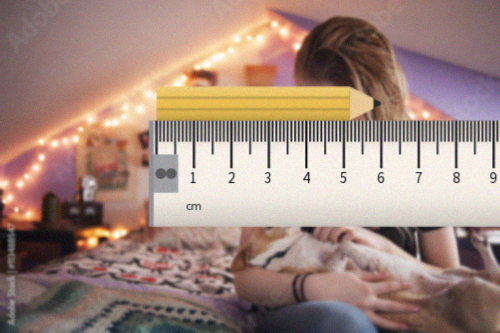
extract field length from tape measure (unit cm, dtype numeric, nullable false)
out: 6 cm
